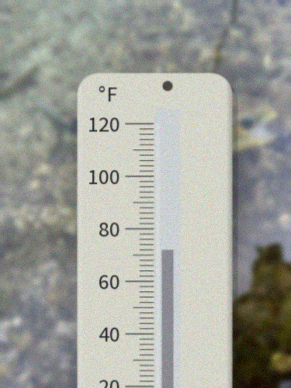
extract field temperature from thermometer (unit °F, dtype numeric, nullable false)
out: 72 °F
